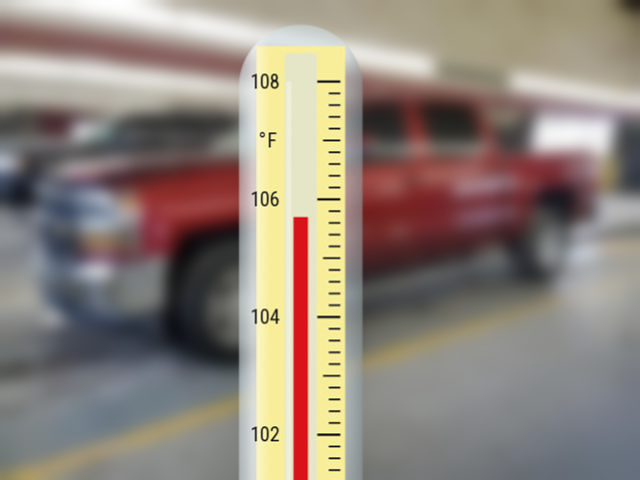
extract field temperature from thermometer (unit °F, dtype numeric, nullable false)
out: 105.7 °F
